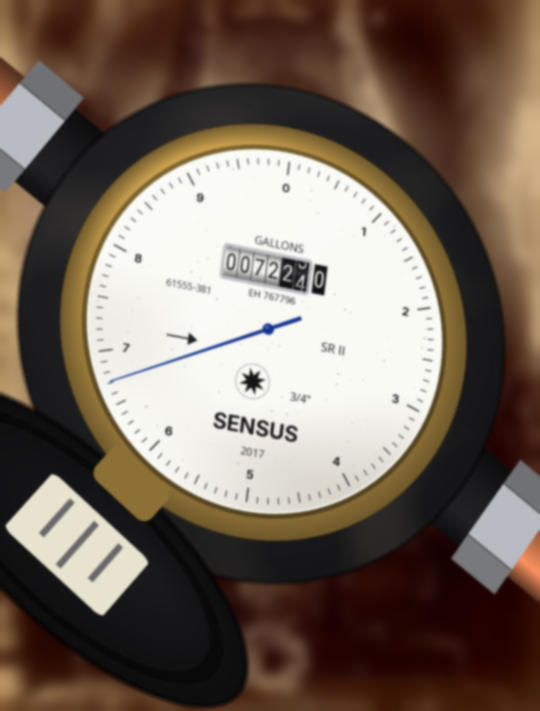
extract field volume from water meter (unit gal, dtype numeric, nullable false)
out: 72236.7 gal
